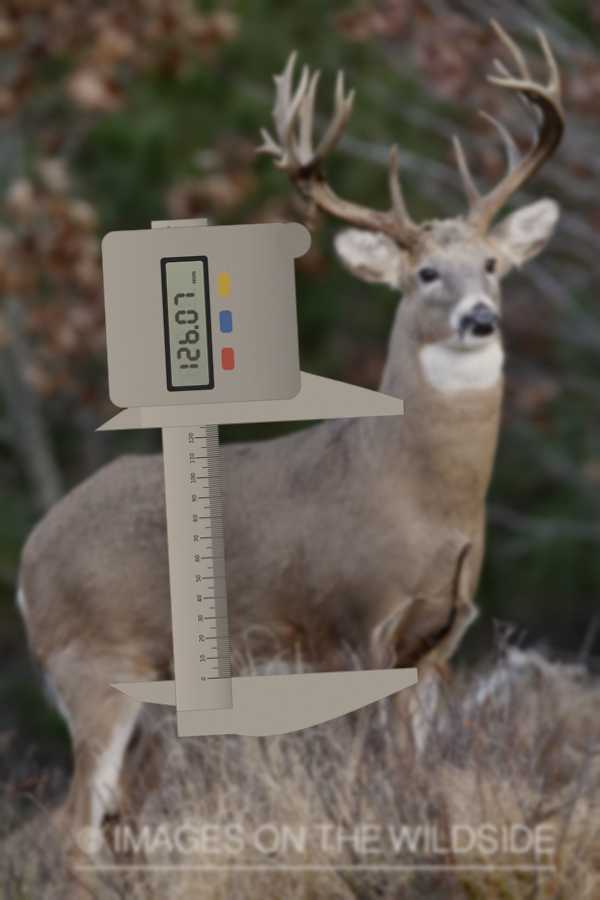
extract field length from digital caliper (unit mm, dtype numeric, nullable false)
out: 126.07 mm
